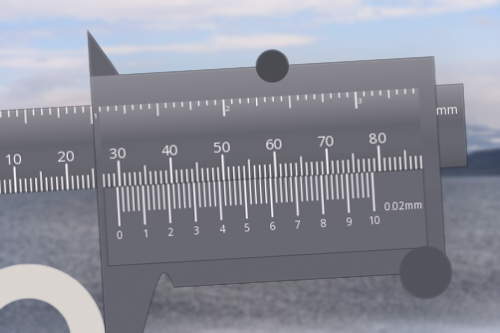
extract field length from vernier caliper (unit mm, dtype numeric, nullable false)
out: 29.5 mm
